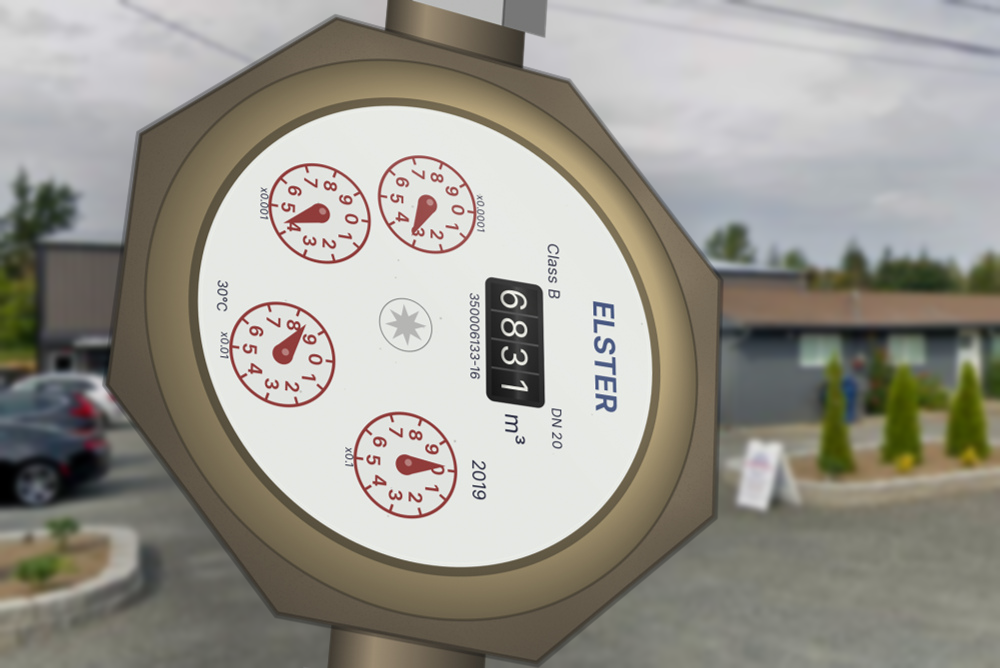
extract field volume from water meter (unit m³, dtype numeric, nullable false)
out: 6830.9843 m³
